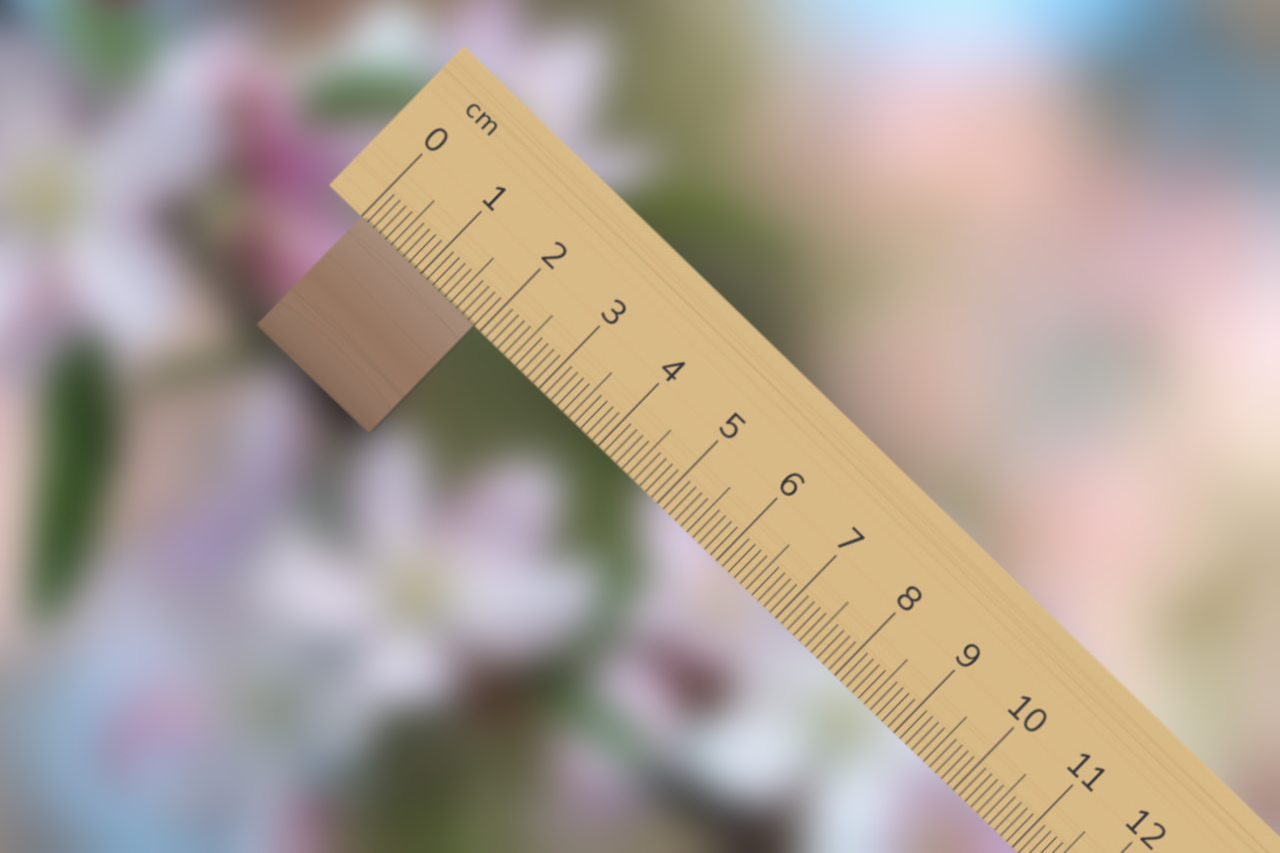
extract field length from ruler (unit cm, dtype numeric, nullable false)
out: 1.9 cm
